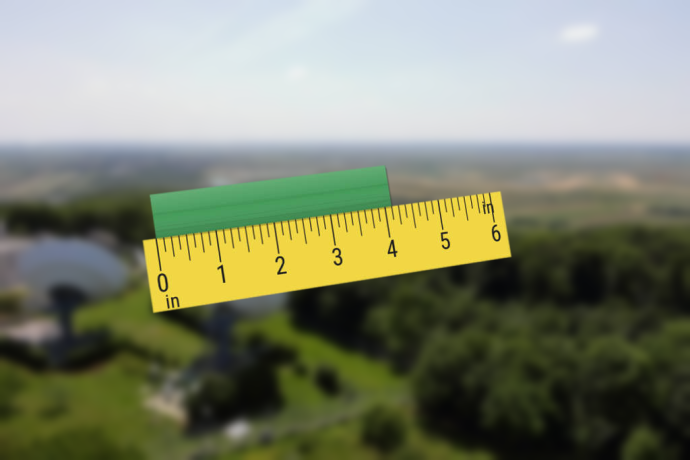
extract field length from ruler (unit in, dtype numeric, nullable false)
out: 4.125 in
